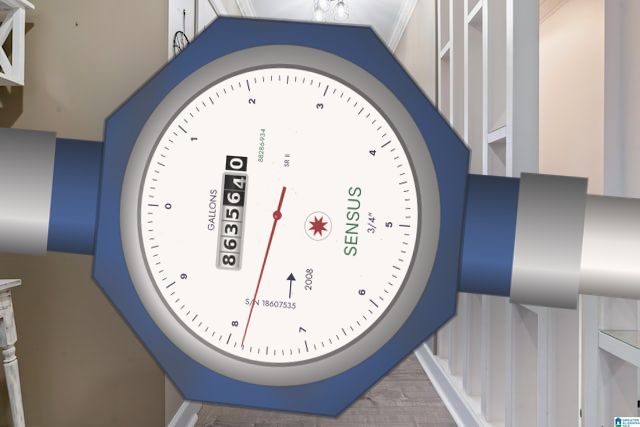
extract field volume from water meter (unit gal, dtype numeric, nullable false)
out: 8635637.8 gal
